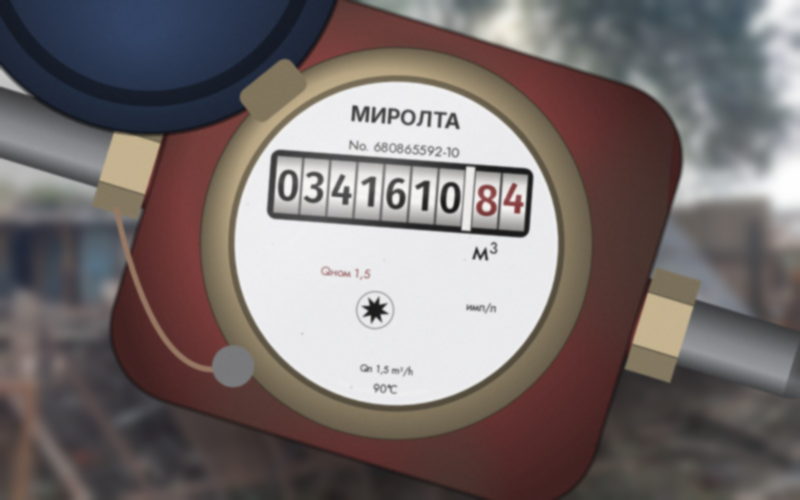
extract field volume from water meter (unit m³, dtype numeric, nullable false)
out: 341610.84 m³
